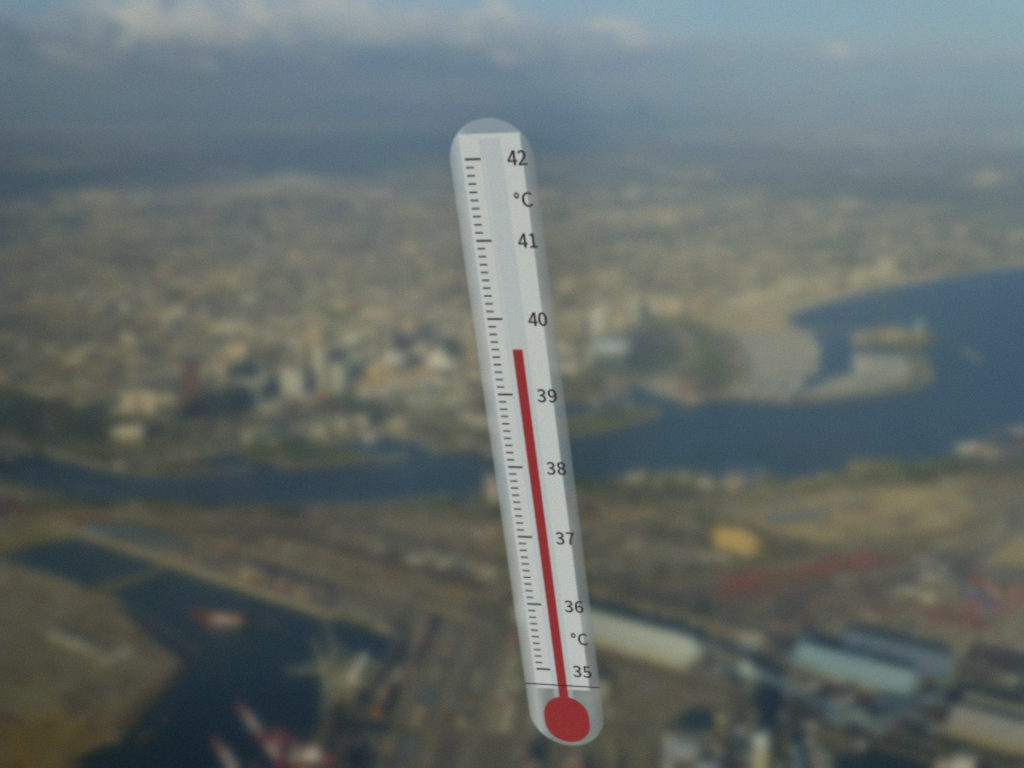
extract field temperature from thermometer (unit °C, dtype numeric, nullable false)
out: 39.6 °C
